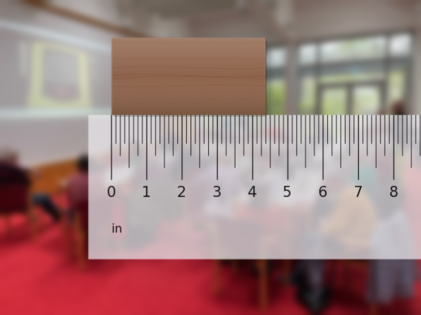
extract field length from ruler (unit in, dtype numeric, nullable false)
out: 4.375 in
